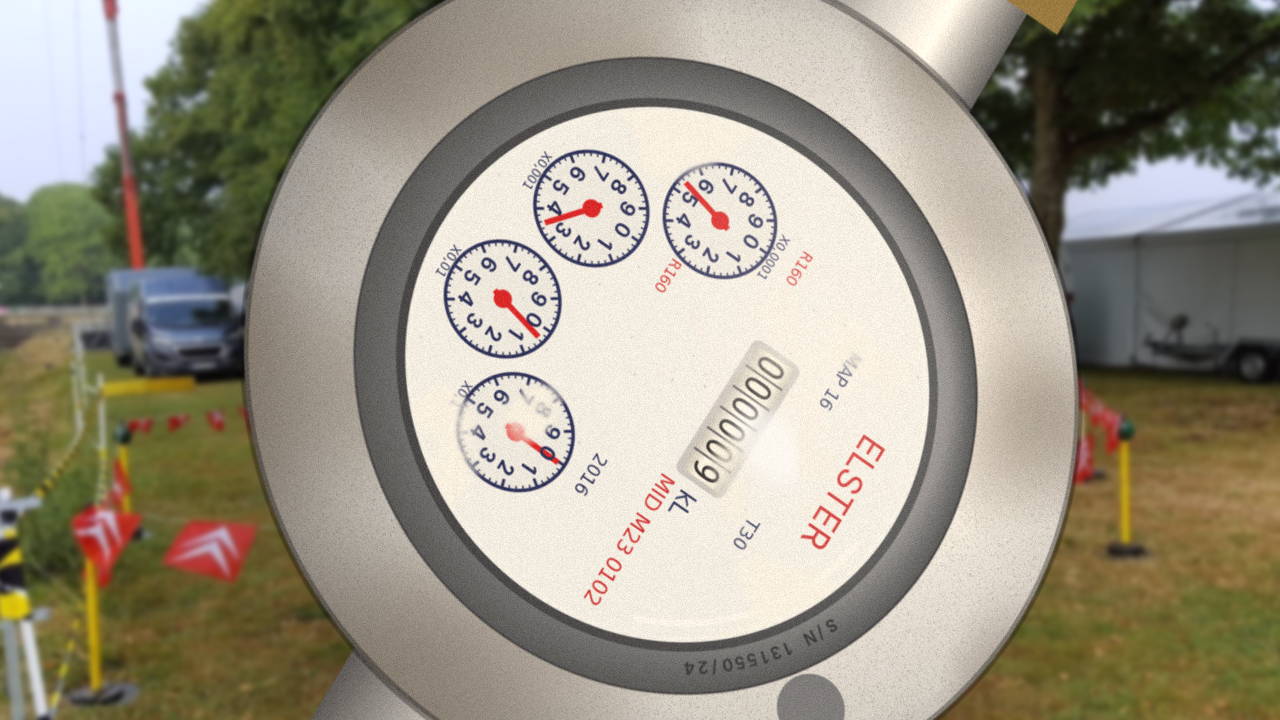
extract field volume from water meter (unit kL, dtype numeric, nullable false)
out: 9.0035 kL
